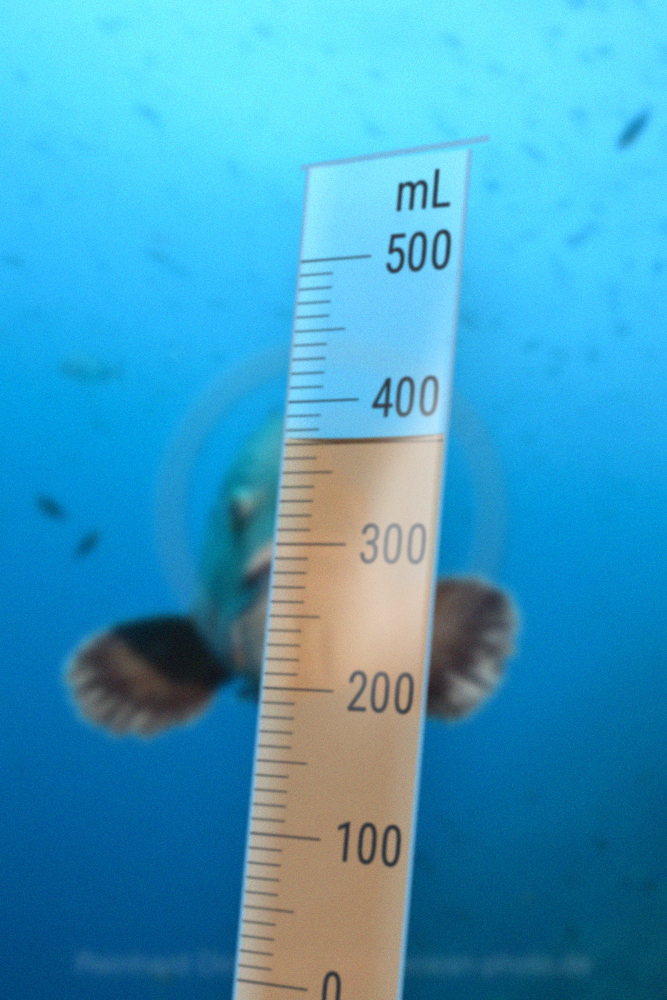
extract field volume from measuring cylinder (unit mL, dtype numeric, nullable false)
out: 370 mL
